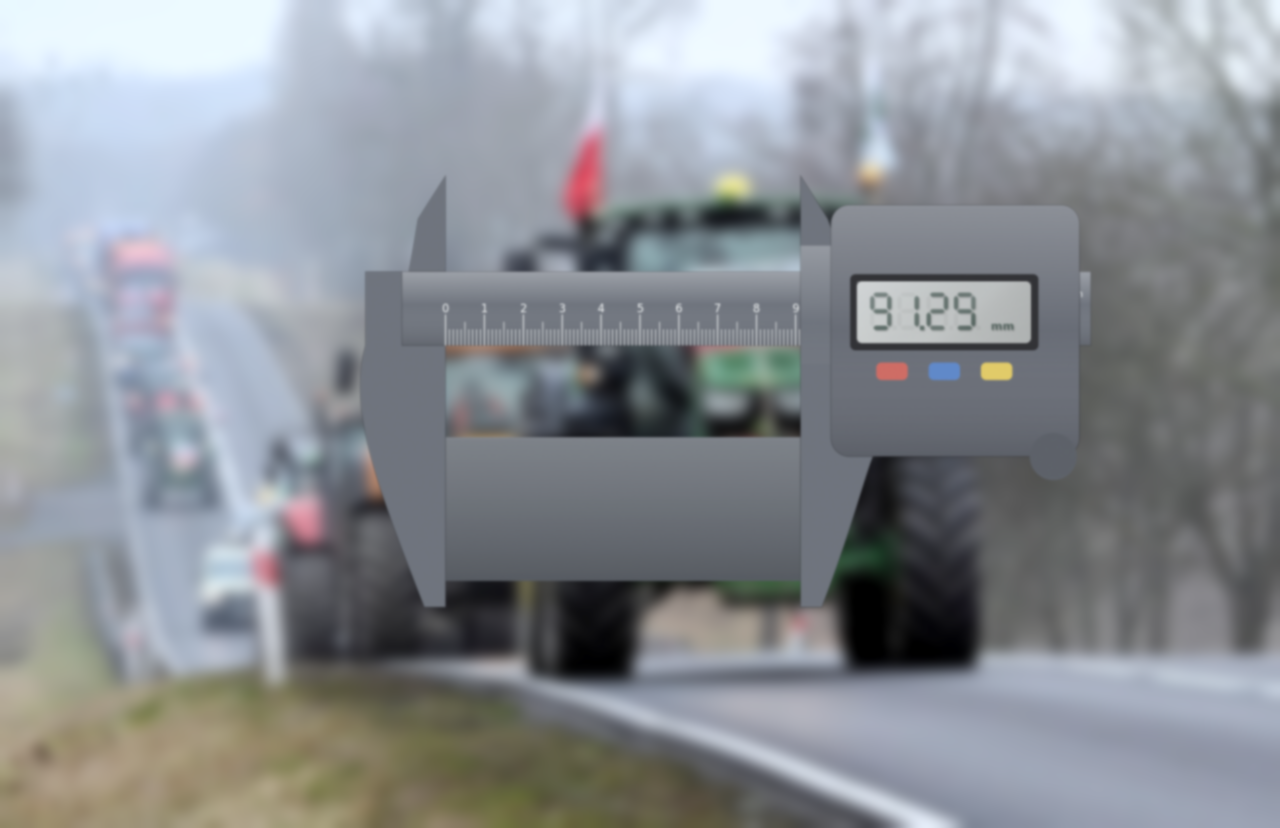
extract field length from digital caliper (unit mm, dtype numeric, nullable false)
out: 91.29 mm
